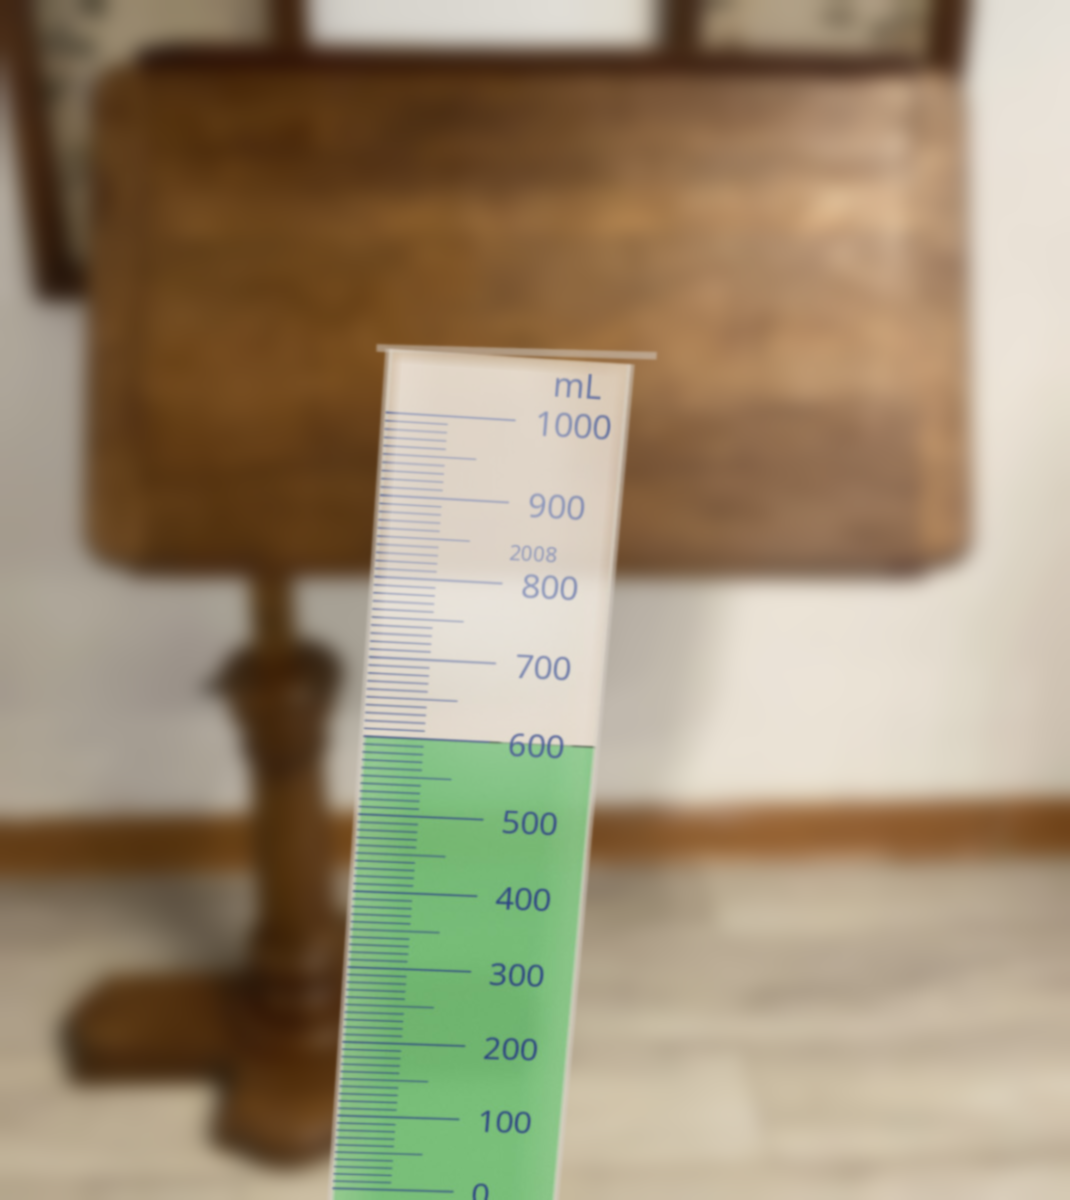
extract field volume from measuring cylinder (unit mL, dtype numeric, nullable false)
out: 600 mL
